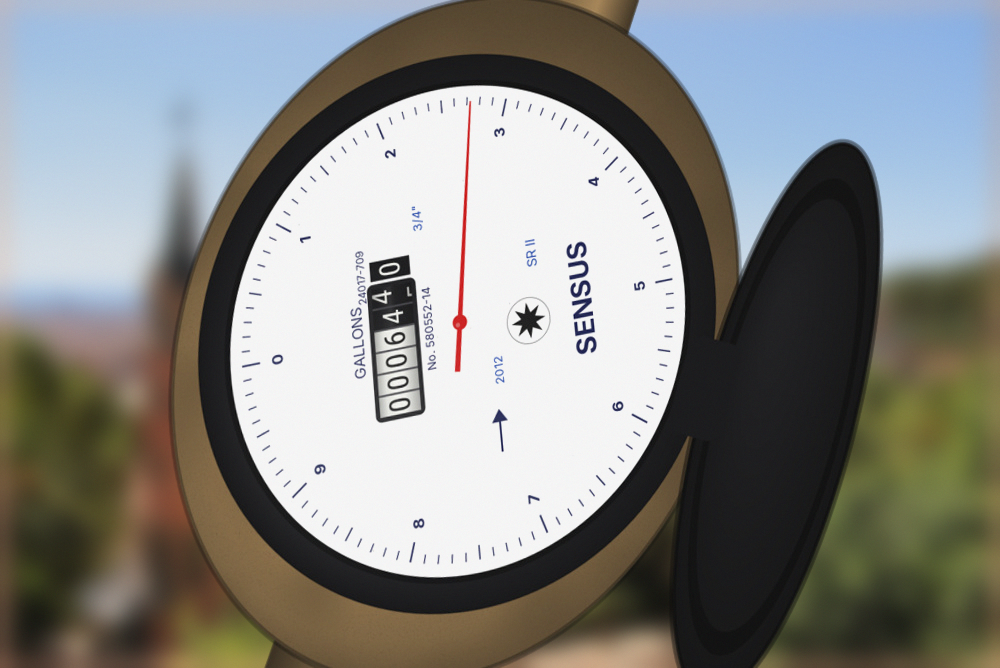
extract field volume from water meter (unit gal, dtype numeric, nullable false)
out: 6442.7 gal
